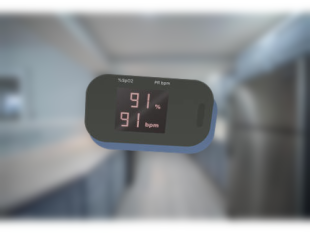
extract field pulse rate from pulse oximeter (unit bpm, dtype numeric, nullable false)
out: 91 bpm
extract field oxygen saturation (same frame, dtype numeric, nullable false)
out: 91 %
